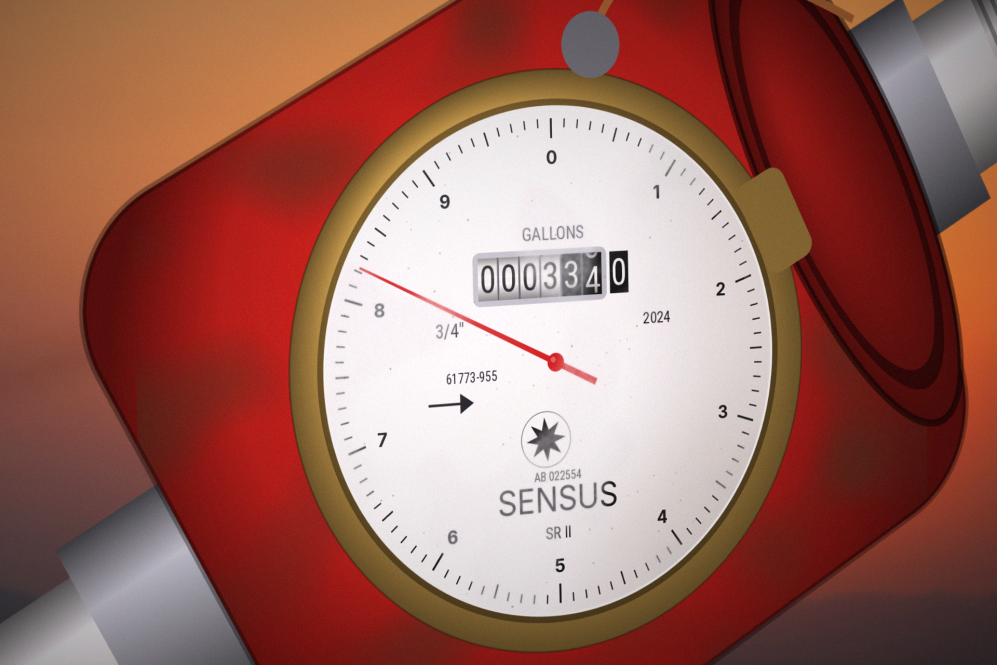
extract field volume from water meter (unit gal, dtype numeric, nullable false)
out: 3338.2 gal
